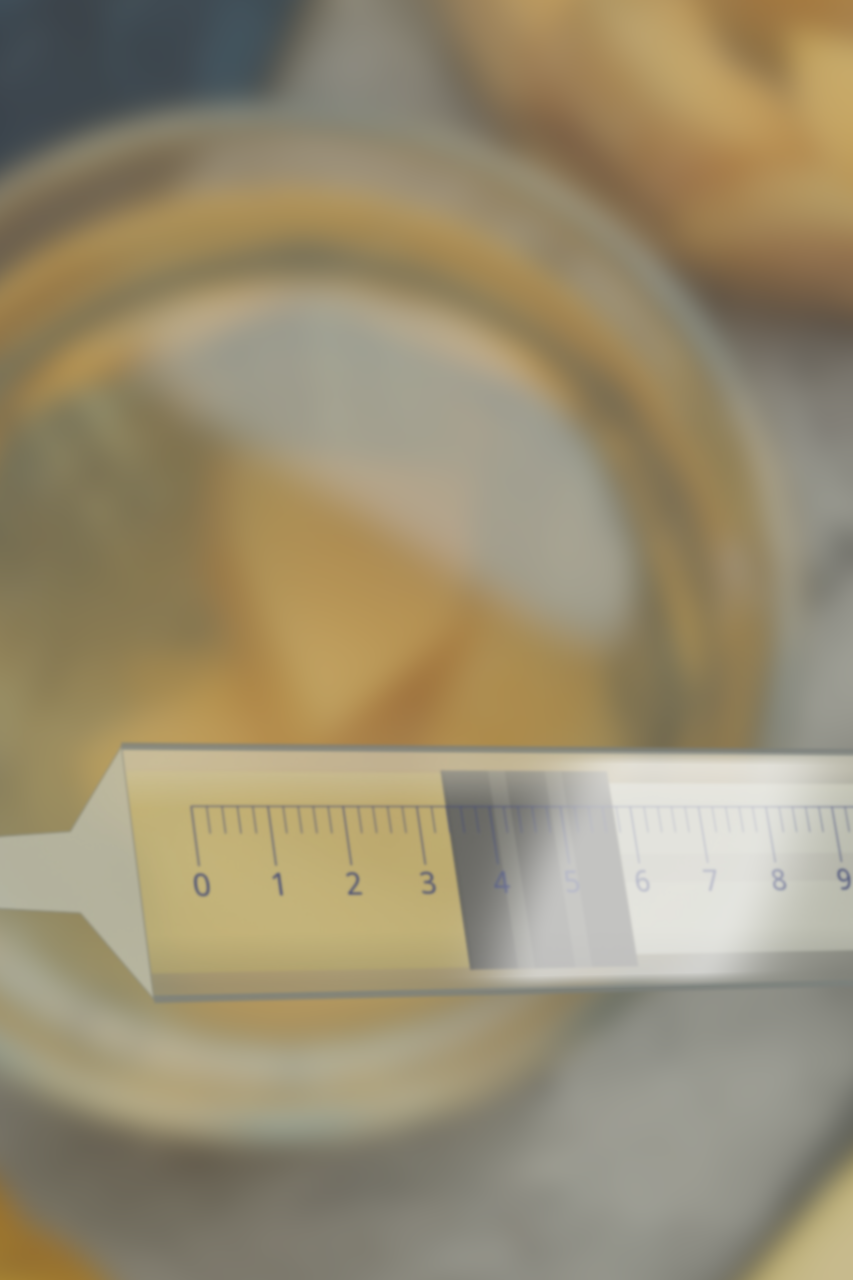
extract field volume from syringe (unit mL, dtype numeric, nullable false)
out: 3.4 mL
